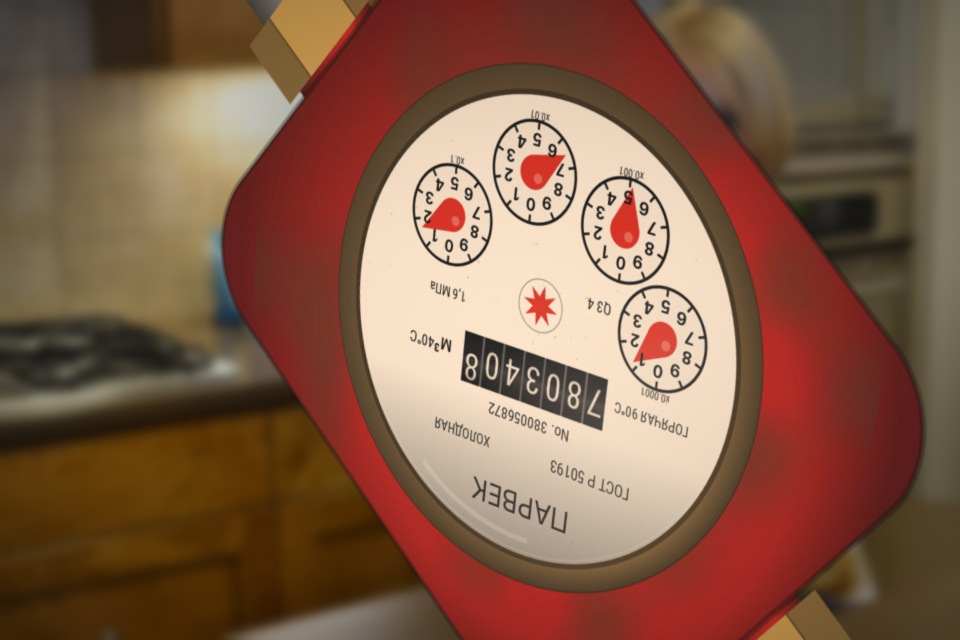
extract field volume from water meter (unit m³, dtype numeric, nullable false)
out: 7803408.1651 m³
